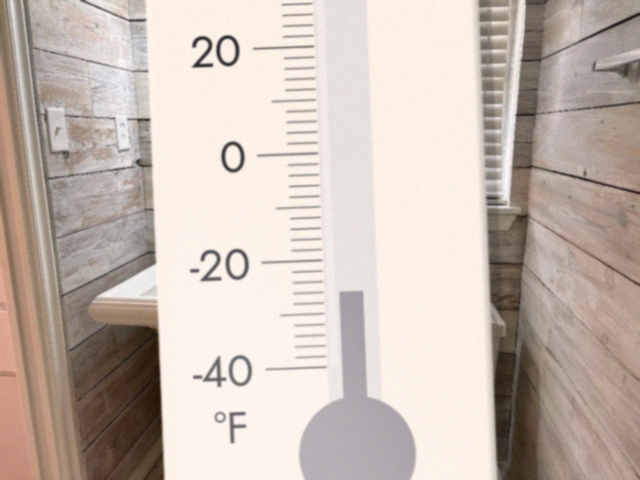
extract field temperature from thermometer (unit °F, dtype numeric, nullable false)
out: -26 °F
